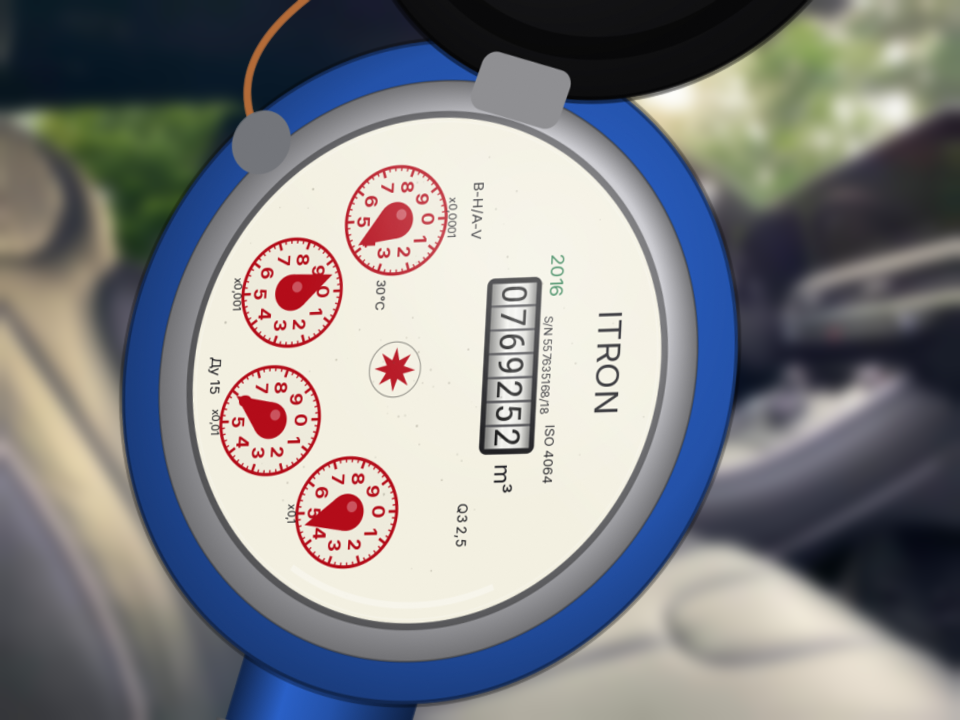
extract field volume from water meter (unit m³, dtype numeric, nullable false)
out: 769252.4594 m³
